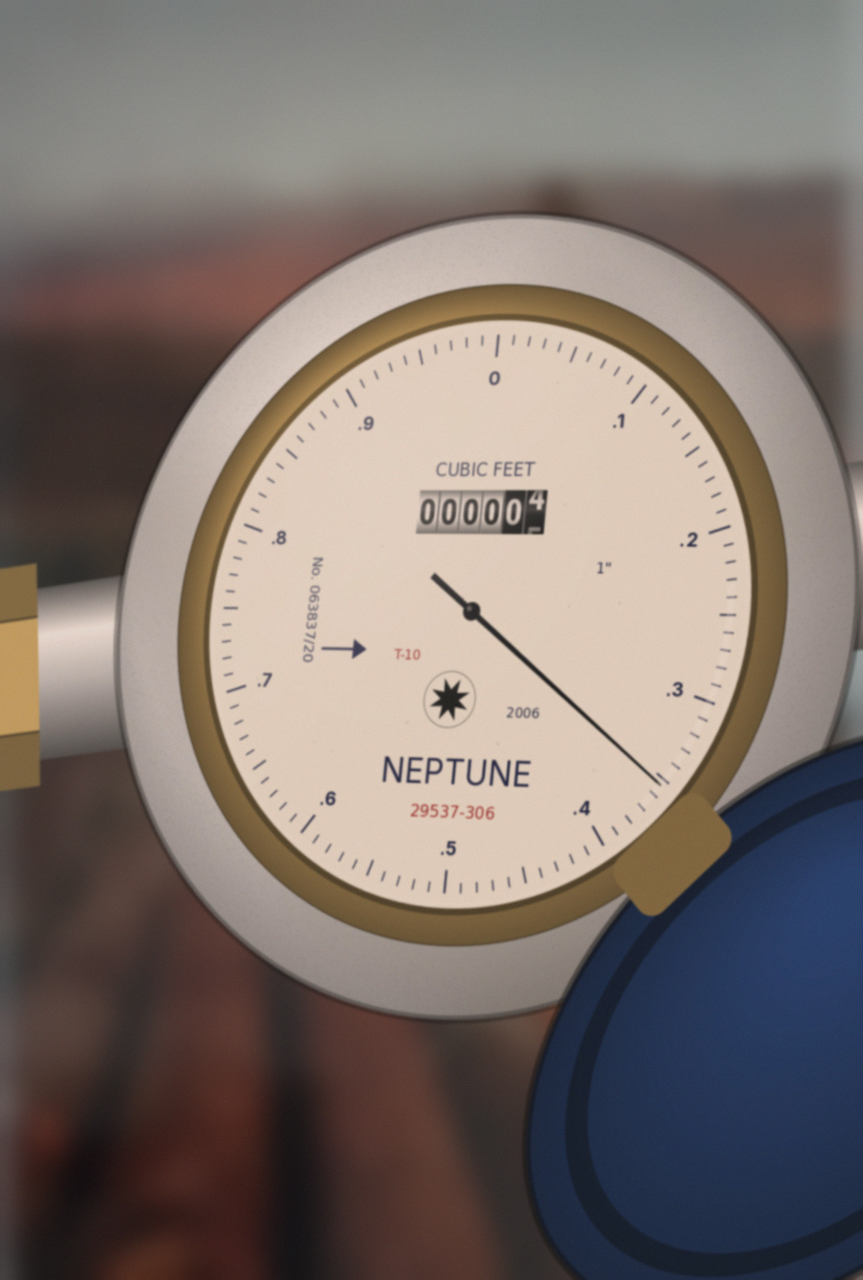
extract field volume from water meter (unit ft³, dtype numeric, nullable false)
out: 4.35 ft³
